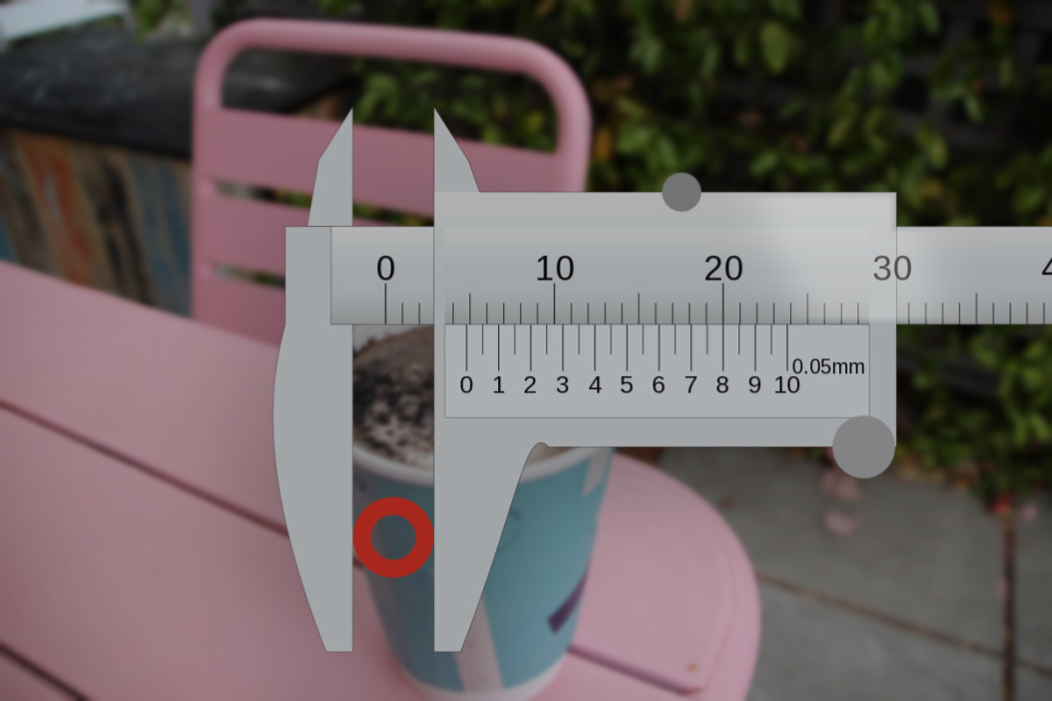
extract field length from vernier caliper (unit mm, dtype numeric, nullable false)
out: 4.8 mm
